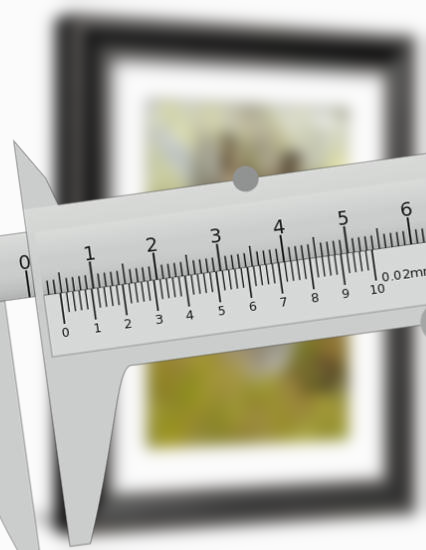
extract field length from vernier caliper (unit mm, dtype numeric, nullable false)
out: 4.8 mm
